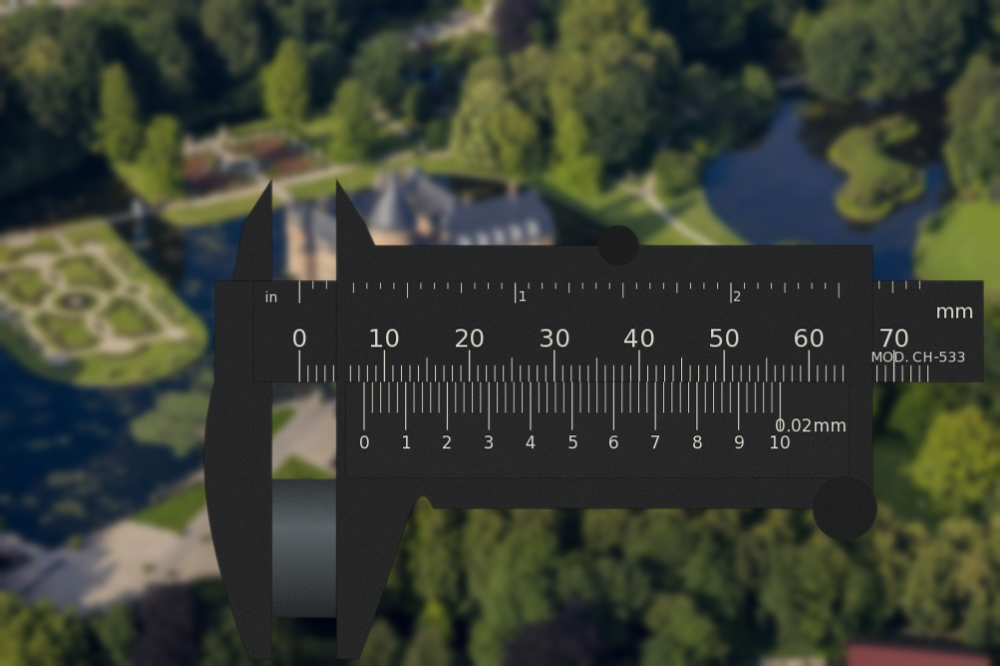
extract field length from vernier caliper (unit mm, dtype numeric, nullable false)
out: 7.6 mm
